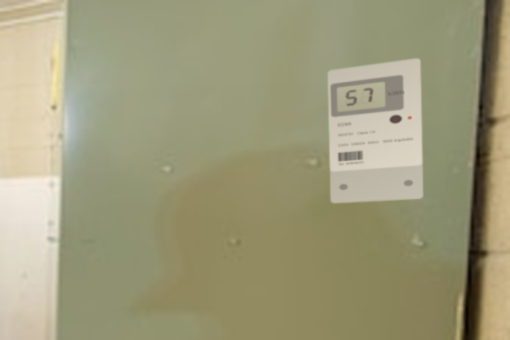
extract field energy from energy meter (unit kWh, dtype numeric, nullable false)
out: 57 kWh
